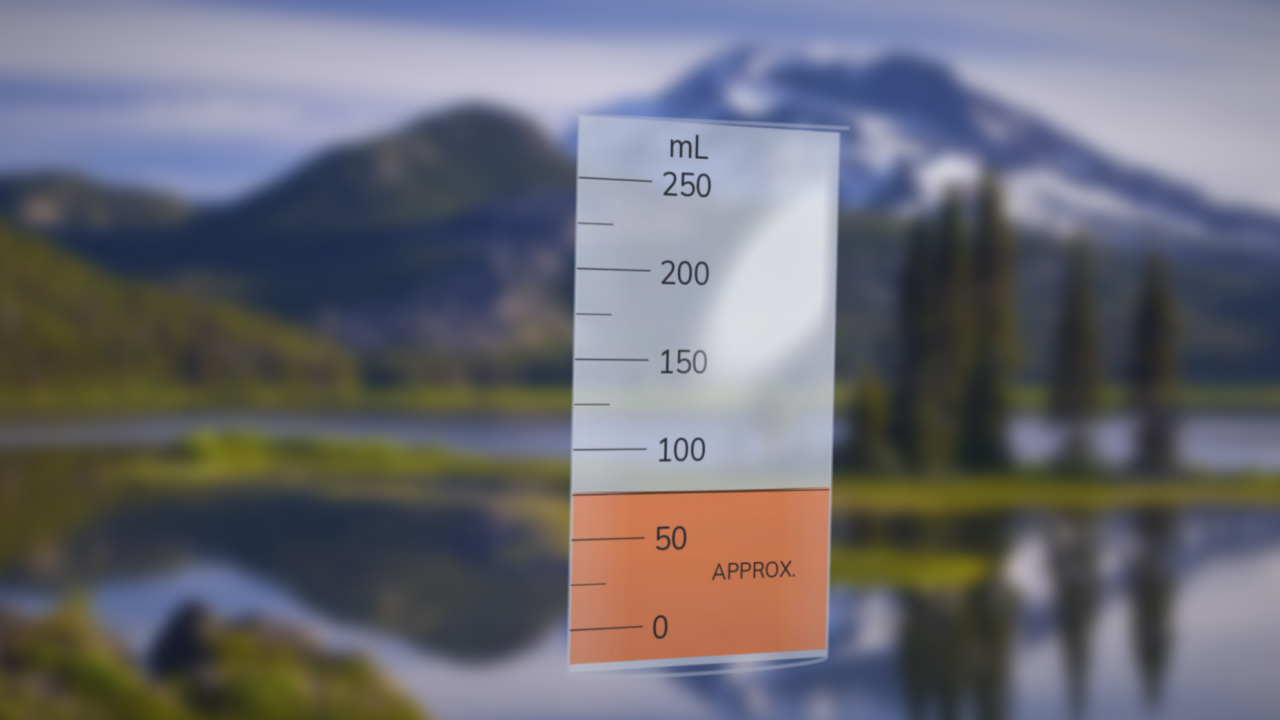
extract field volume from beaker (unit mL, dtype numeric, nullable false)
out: 75 mL
